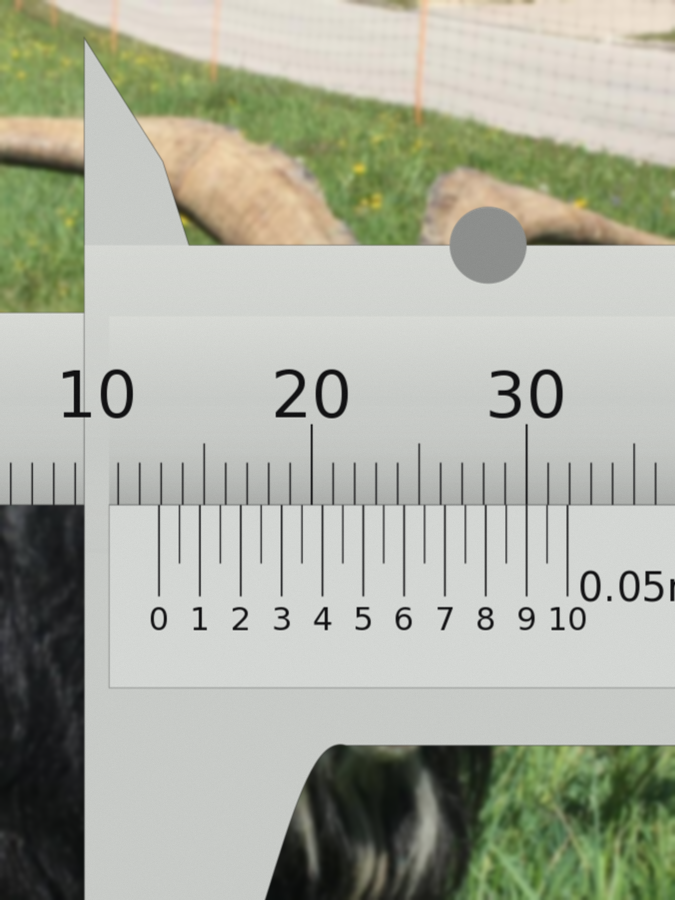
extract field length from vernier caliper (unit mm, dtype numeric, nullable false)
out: 12.9 mm
